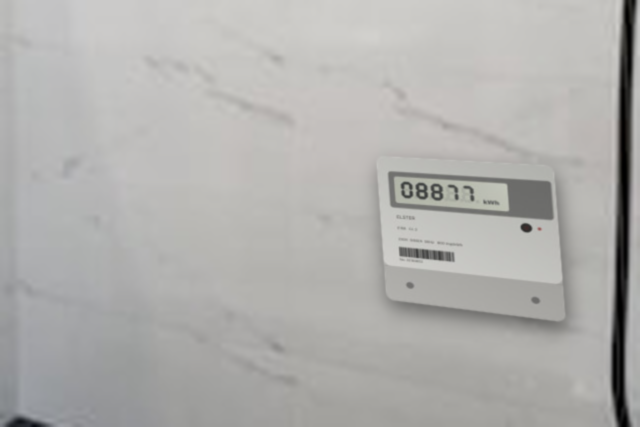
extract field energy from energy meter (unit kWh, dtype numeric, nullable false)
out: 8877 kWh
